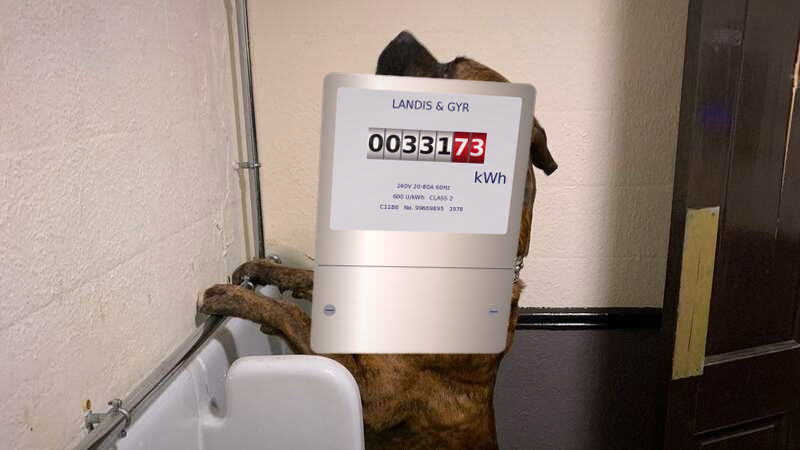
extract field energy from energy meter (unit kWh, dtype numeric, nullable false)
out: 331.73 kWh
